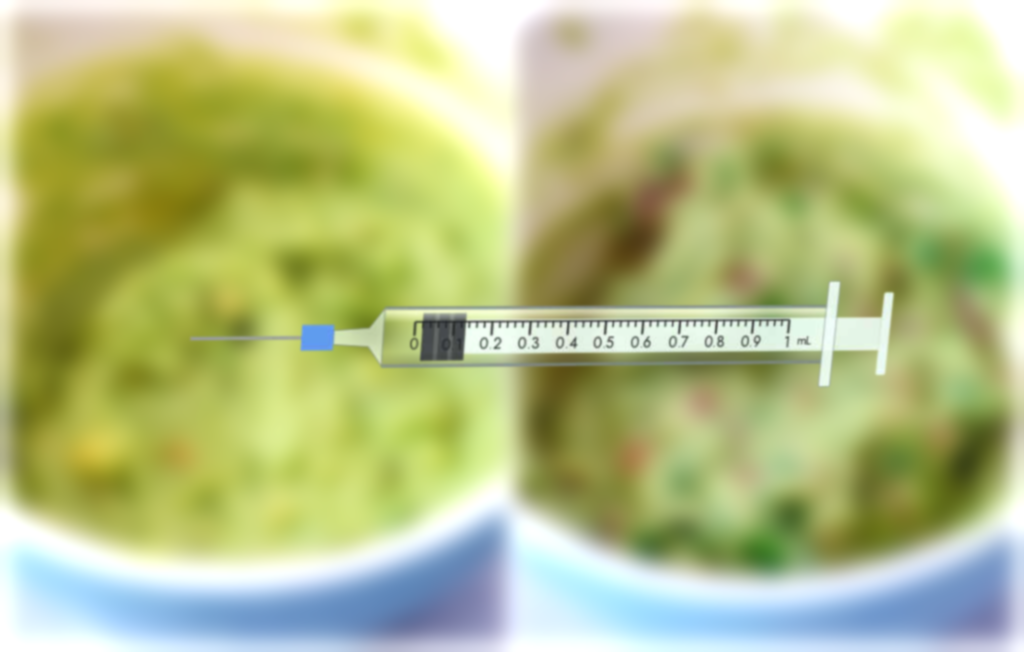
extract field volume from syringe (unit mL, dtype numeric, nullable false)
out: 0.02 mL
